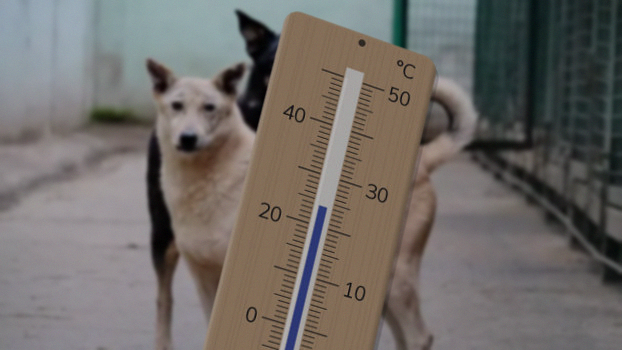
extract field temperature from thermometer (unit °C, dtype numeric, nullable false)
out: 24 °C
